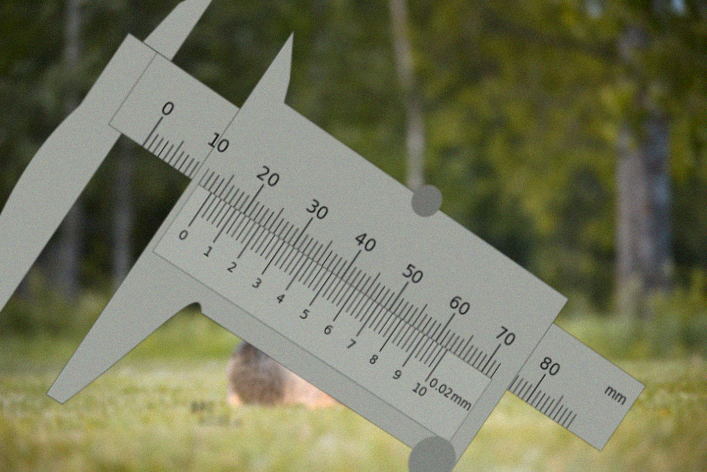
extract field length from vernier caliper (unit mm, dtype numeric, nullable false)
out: 13.6 mm
